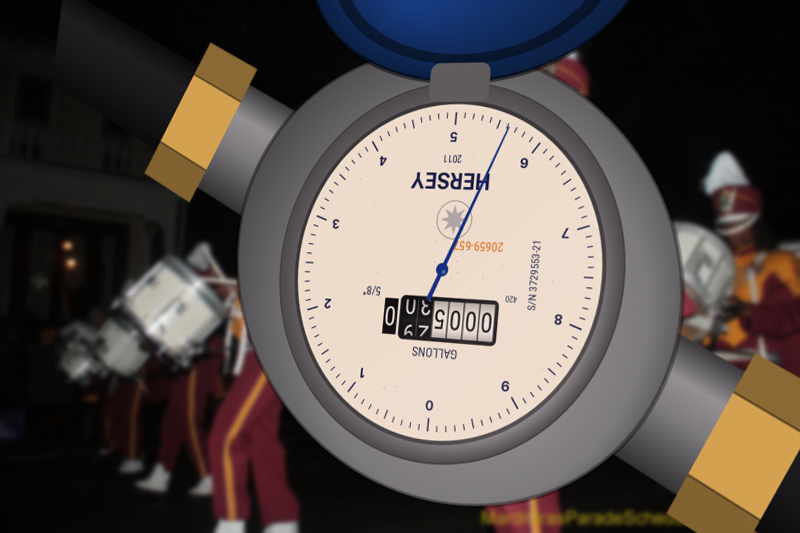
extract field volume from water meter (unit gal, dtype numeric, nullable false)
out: 5295.6 gal
